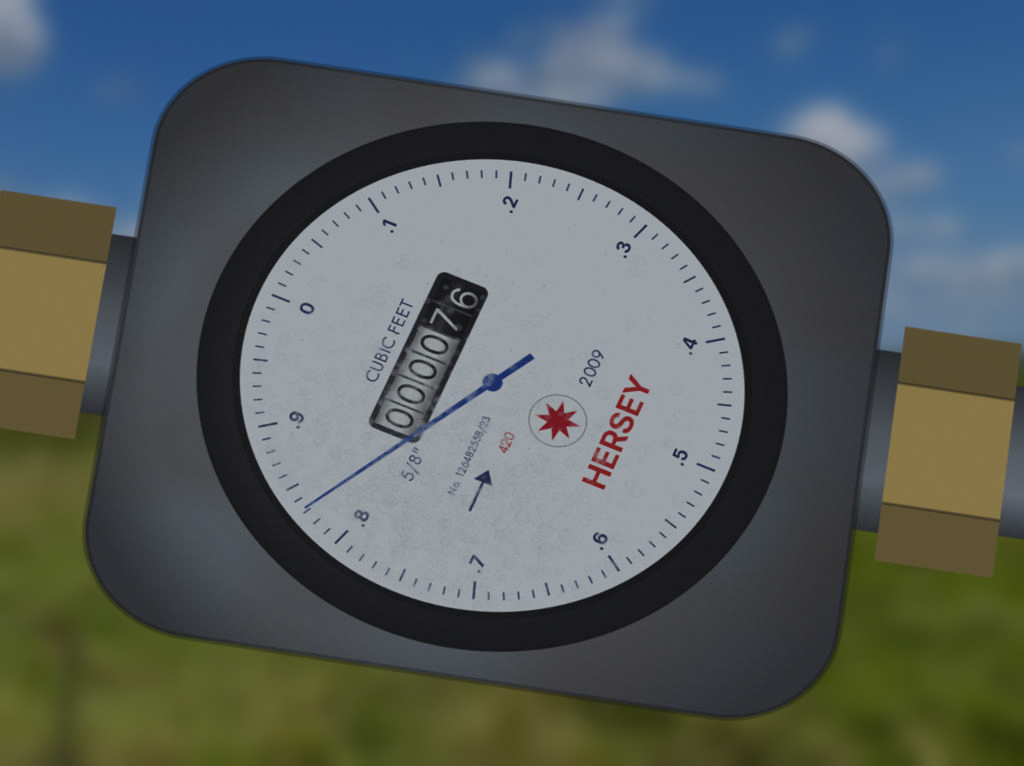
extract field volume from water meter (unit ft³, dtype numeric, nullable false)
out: 75.83 ft³
